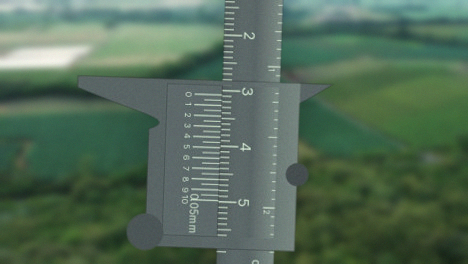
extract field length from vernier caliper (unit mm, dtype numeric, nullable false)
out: 30.8 mm
